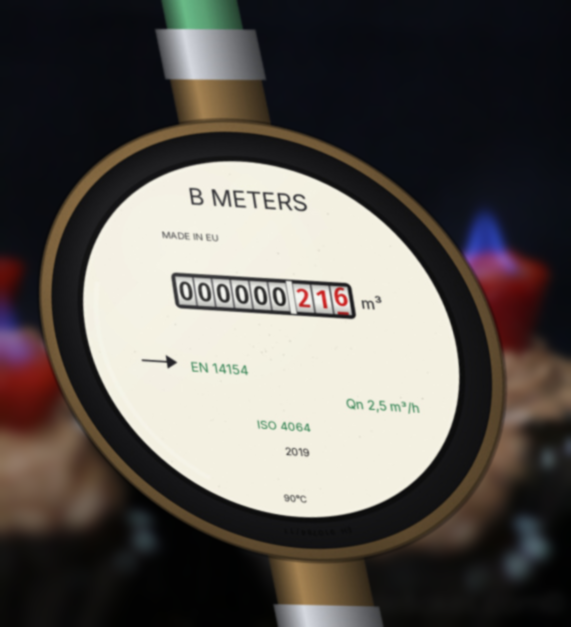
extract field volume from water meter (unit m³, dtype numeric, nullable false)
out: 0.216 m³
